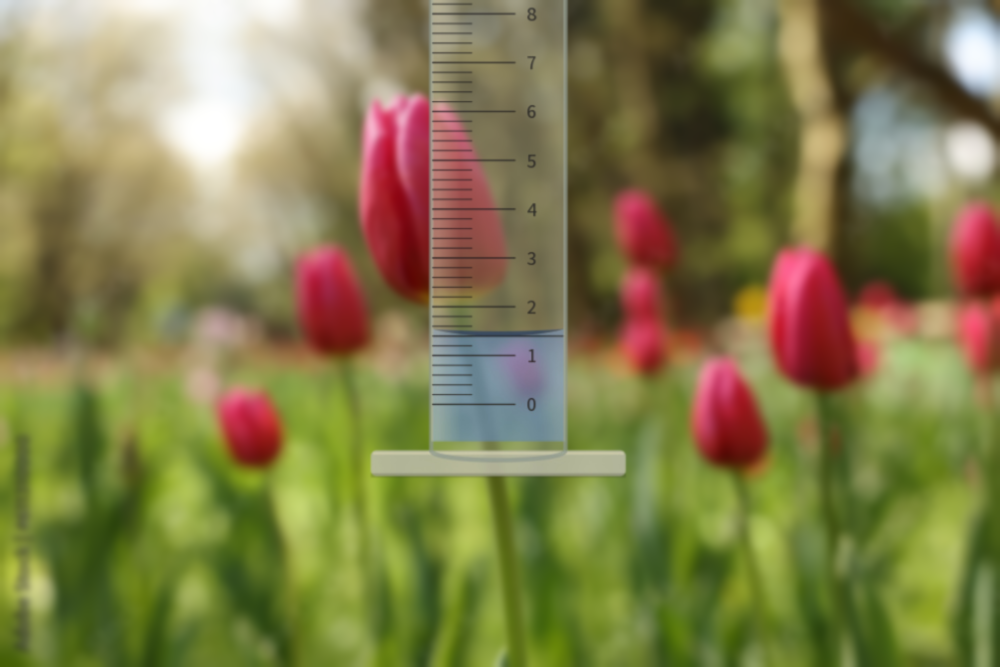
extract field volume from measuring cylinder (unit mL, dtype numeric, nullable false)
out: 1.4 mL
